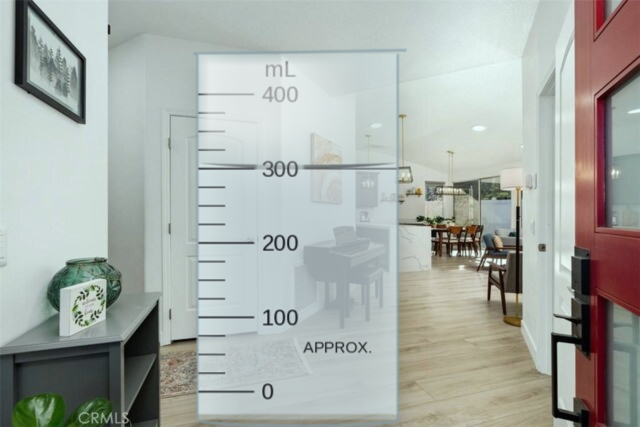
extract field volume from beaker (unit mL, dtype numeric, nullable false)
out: 300 mL
